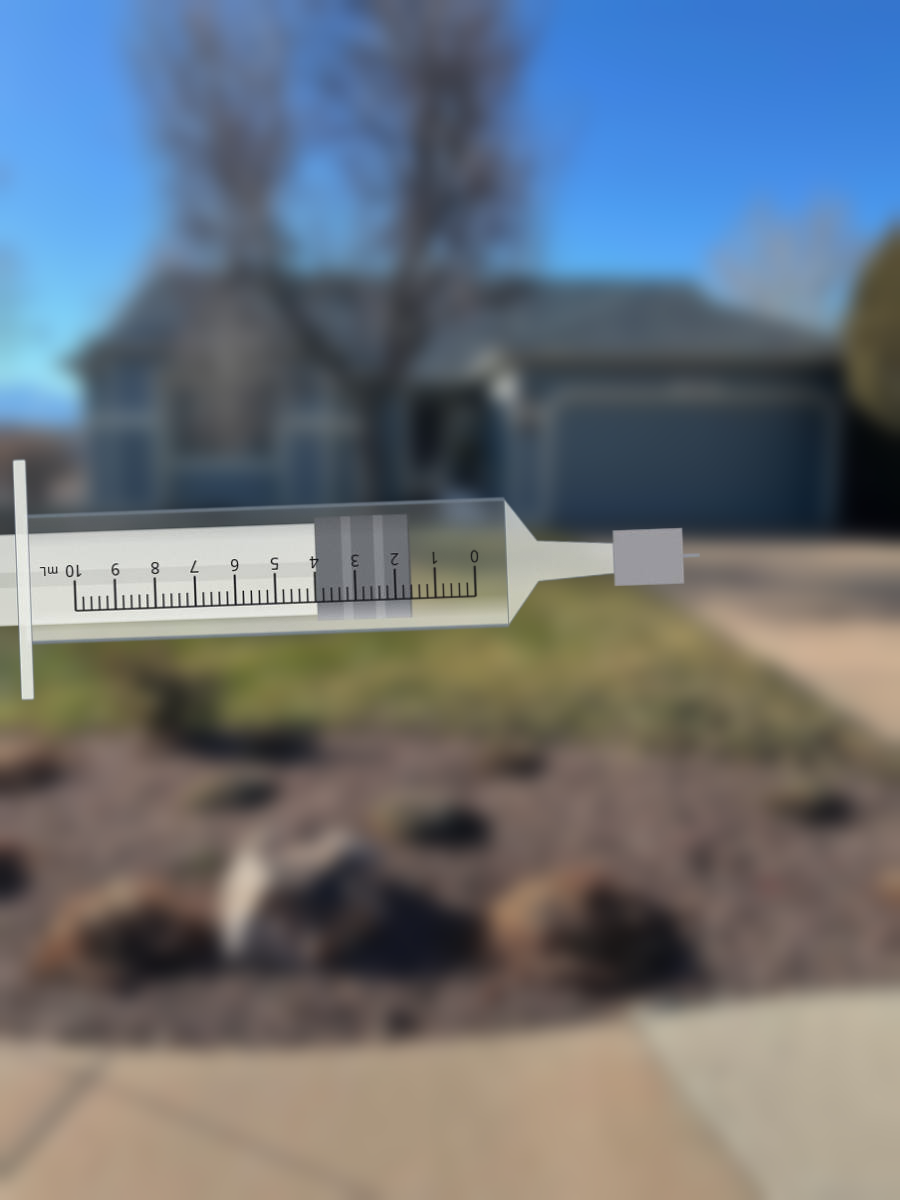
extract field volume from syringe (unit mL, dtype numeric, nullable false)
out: 1.6 mL
